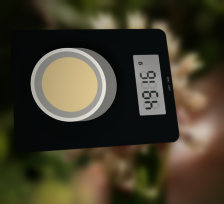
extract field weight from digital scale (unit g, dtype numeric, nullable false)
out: 4916 g
